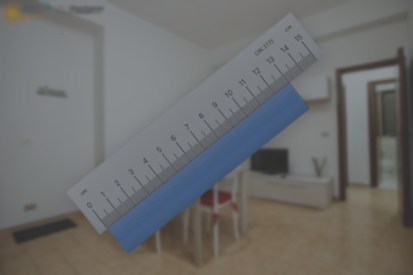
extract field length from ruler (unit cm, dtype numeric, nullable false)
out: 13 cm
